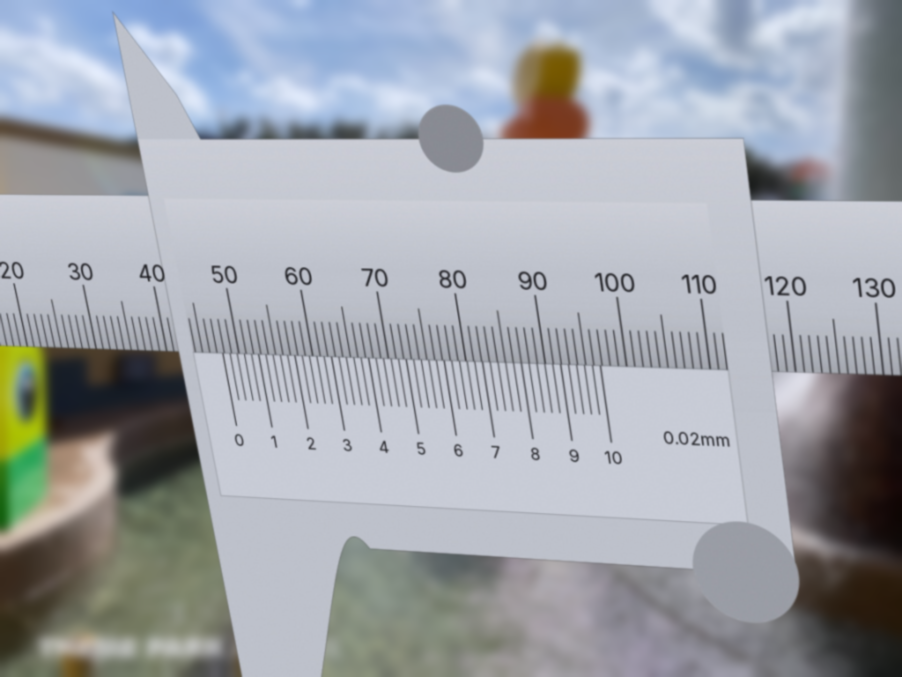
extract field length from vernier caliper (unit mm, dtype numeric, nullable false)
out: 47.8 mm
